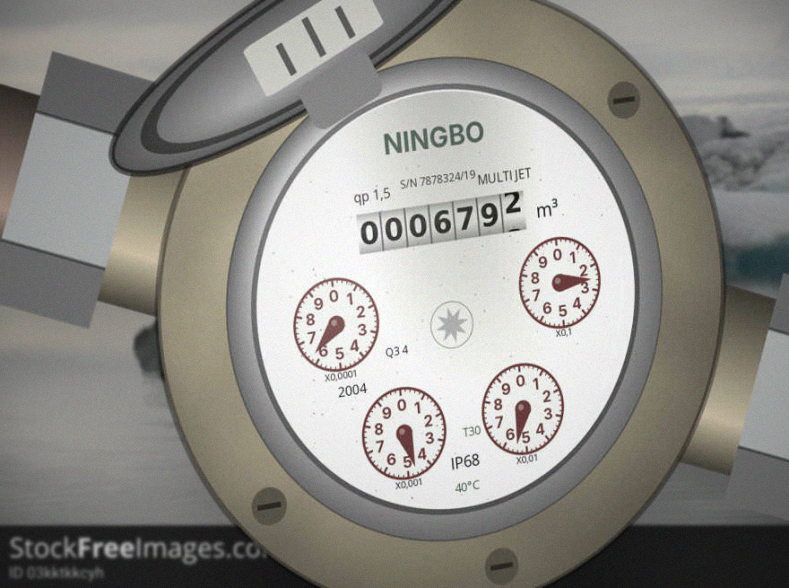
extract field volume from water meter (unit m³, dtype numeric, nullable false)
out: 6792.2546 m³
